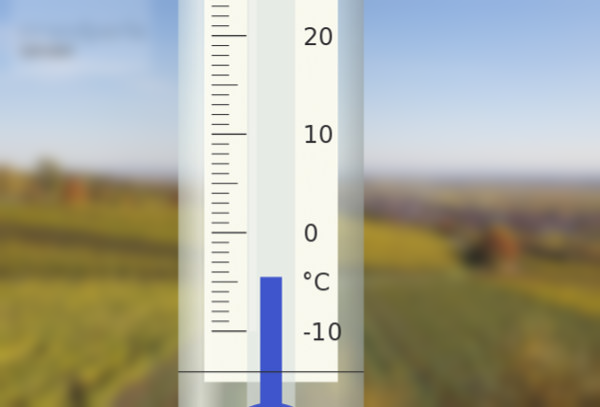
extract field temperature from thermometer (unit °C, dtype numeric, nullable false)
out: -4.5 °C
